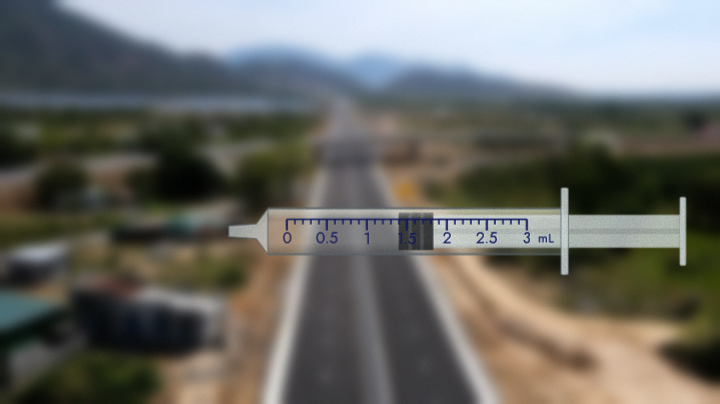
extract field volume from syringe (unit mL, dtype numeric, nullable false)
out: 1.4 mL
